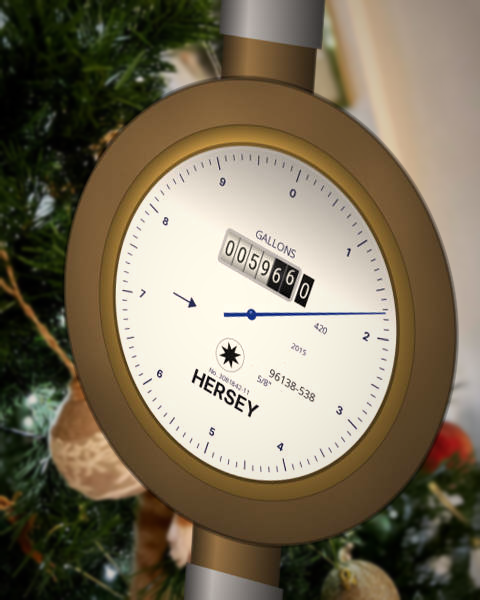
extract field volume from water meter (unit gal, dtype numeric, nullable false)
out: 59661.7 gal
